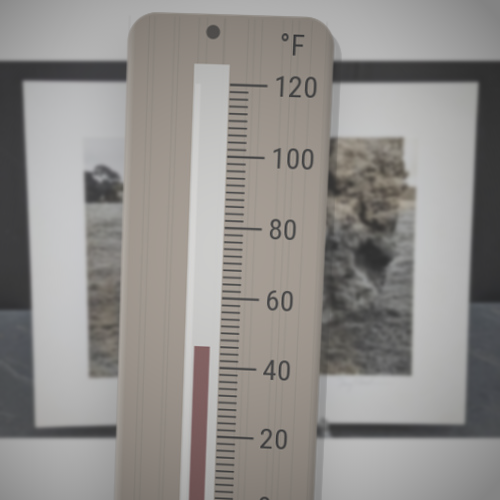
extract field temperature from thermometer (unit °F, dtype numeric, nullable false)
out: 46 °F
